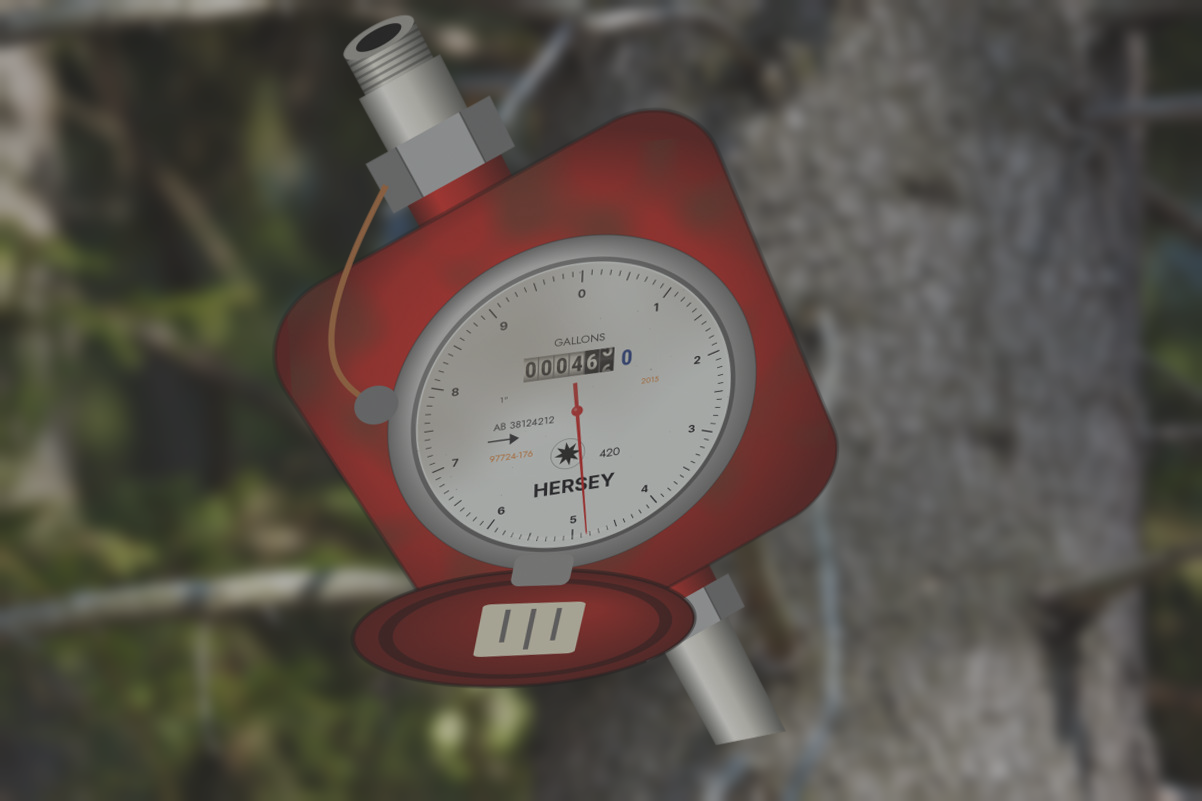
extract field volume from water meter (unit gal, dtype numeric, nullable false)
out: 4654.8 gal
